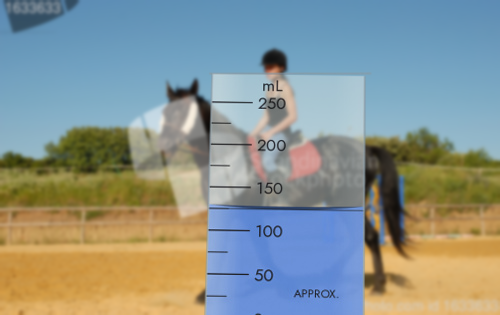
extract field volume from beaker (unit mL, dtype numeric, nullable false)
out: 125 mL
